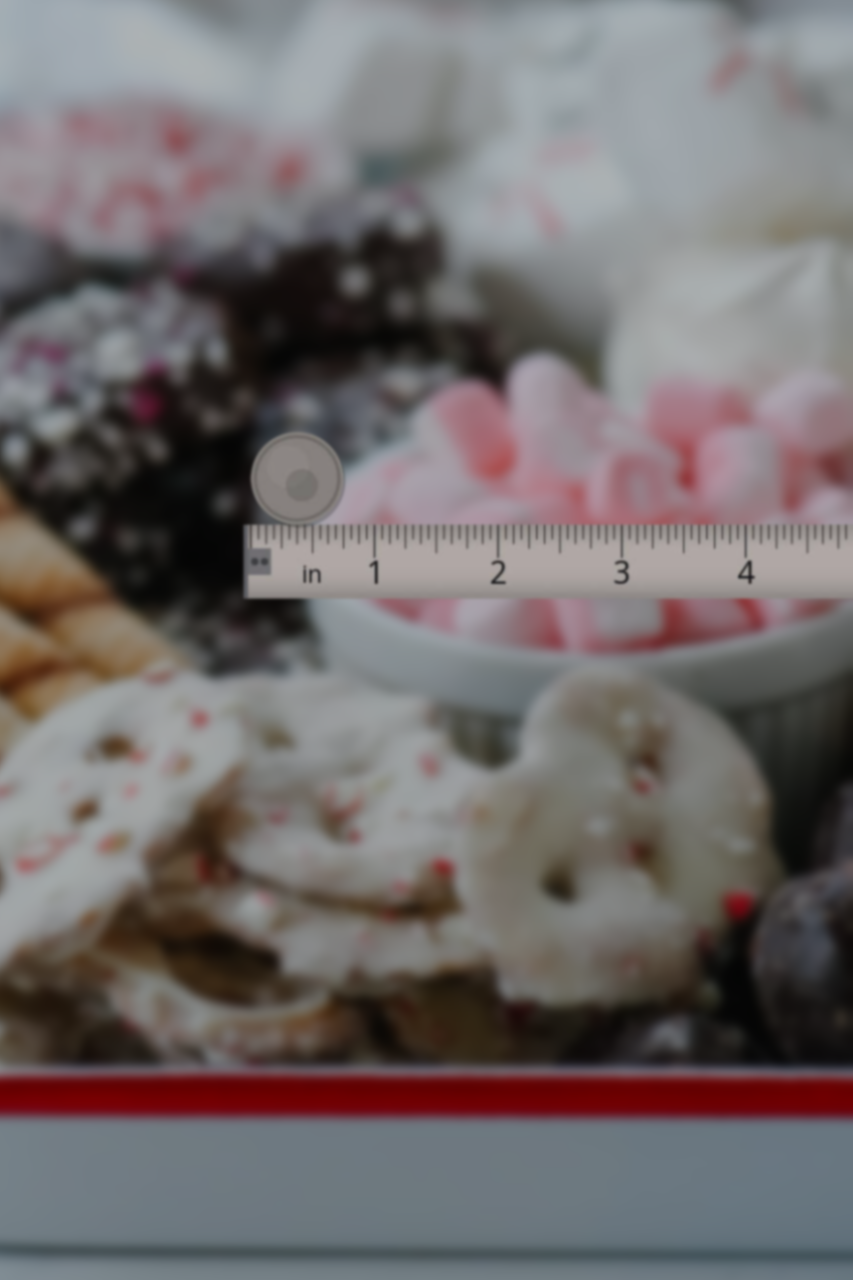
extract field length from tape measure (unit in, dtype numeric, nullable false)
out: 0.75 in
